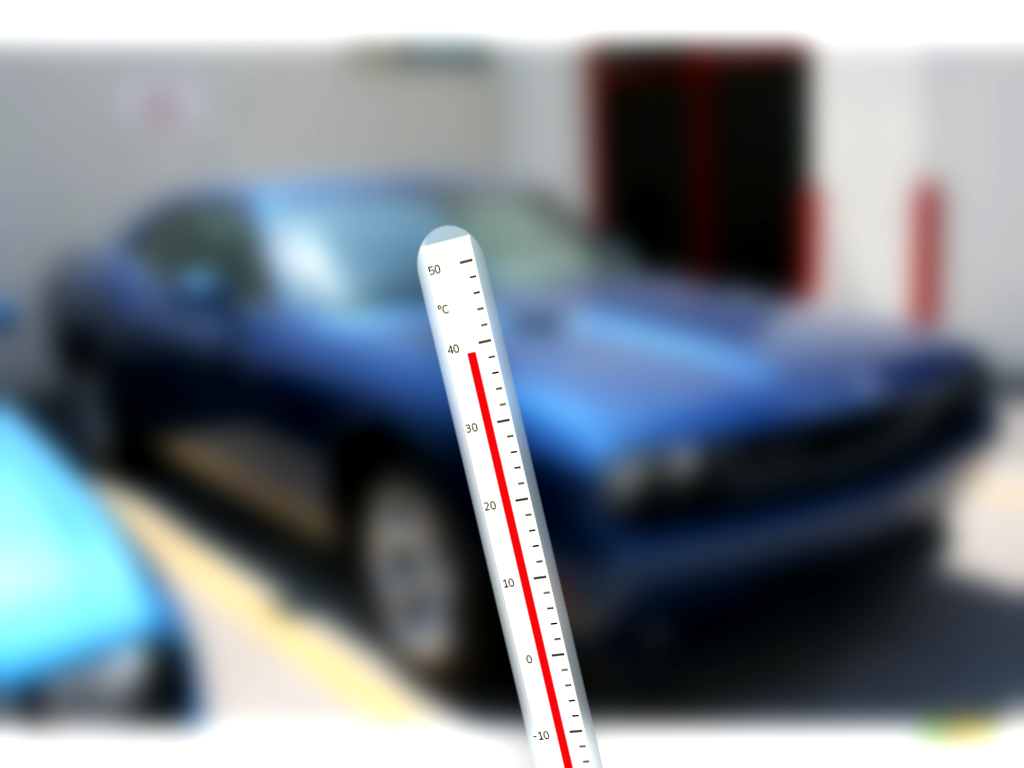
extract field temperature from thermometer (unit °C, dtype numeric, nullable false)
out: 39 °C
